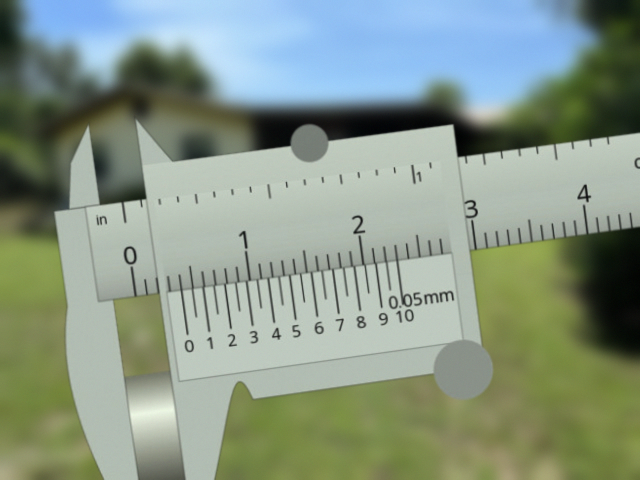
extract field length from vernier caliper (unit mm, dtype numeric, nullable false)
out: 4.0 mm
